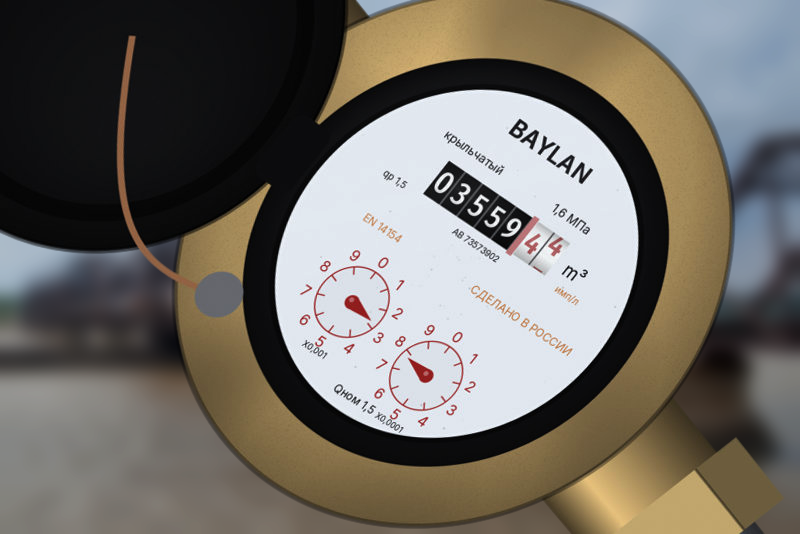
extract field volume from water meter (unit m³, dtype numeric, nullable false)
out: 3559.4427 m³
